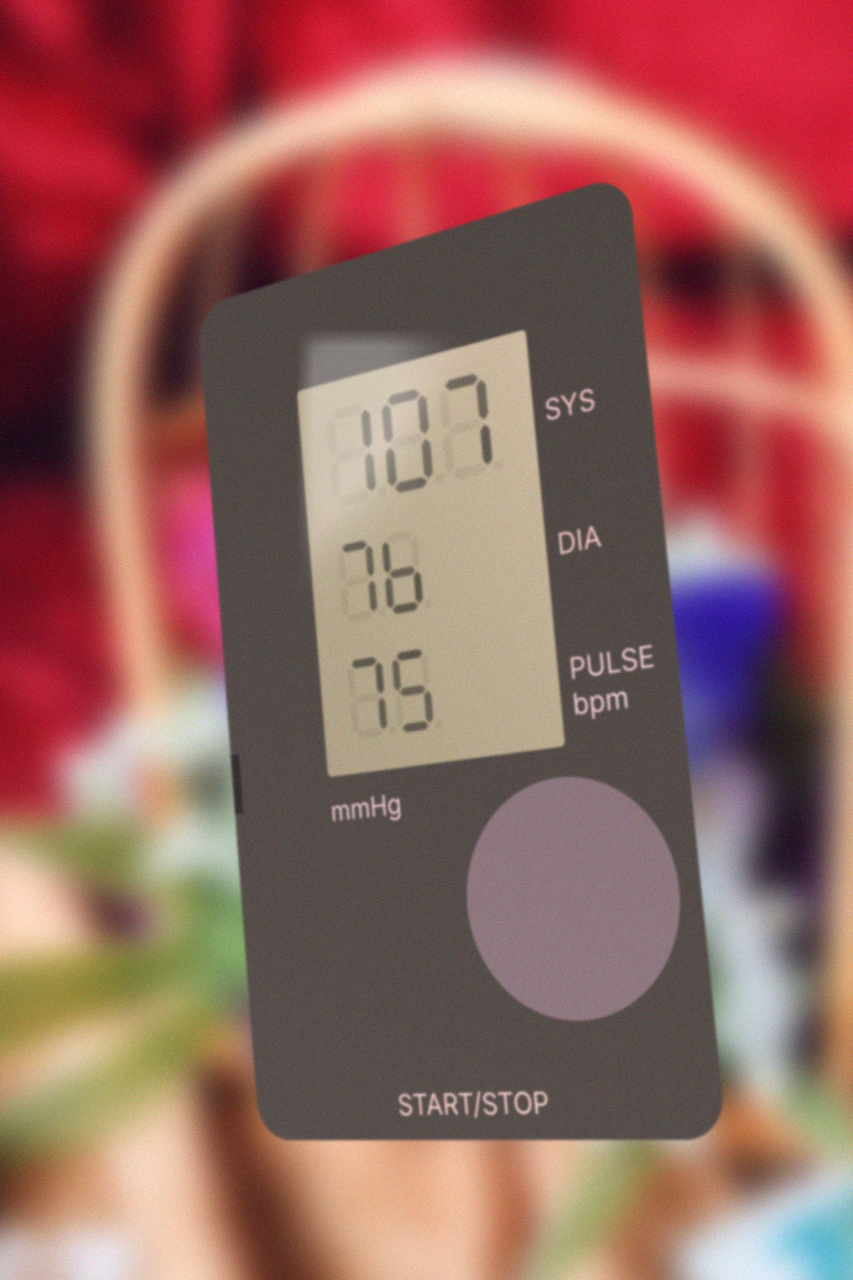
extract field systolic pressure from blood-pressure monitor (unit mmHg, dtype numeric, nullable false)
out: 107 mmHg
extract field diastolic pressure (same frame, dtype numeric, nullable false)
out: 76 mmHg
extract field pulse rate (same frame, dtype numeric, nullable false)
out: 75 bpm
